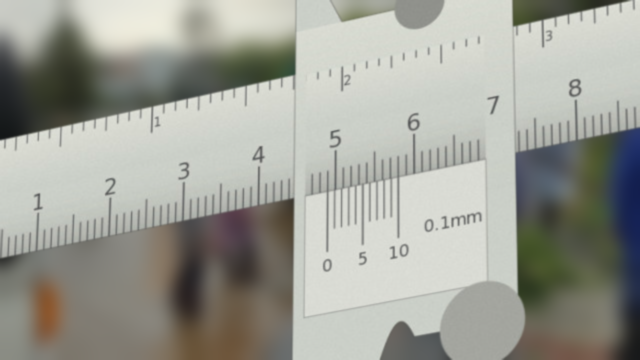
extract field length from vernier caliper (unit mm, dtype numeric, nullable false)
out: 49.0 mm
